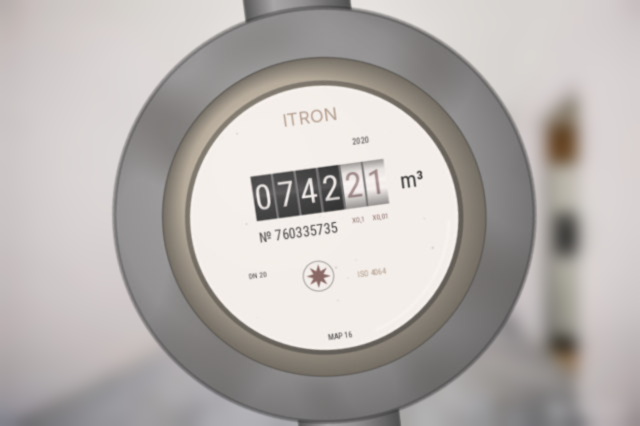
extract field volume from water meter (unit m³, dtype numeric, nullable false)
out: 742.21 m³
